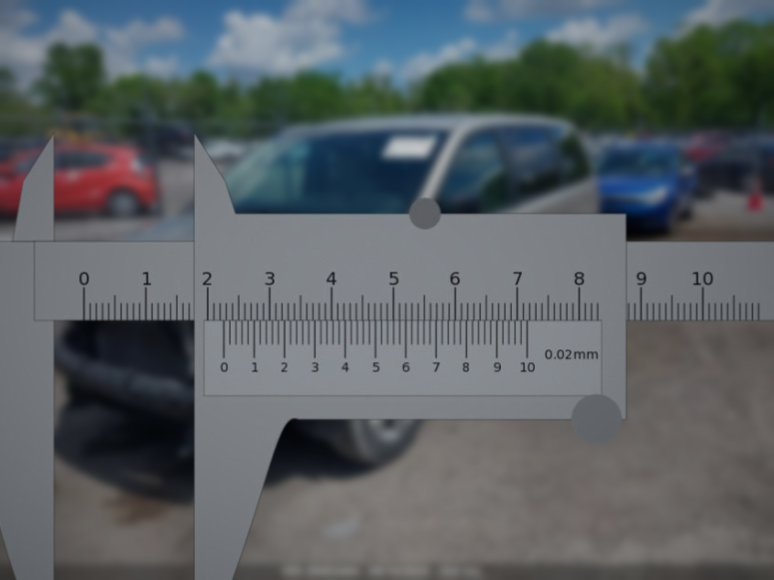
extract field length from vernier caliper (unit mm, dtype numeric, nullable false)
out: 22.6 mm
